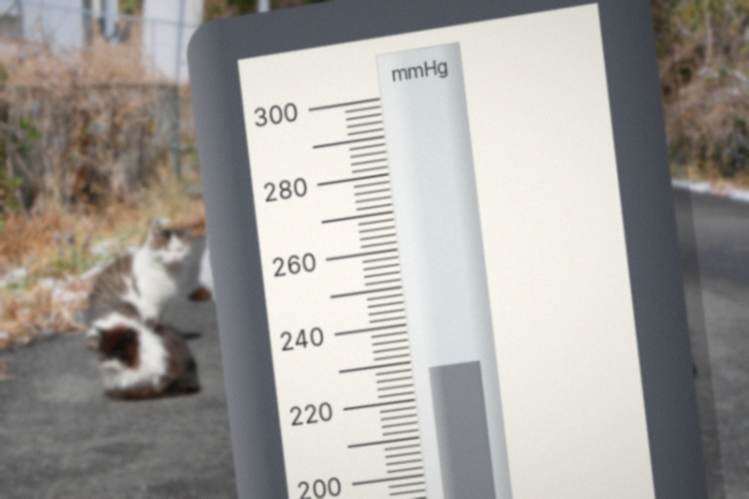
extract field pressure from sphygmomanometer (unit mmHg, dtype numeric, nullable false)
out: 228 mmHg
